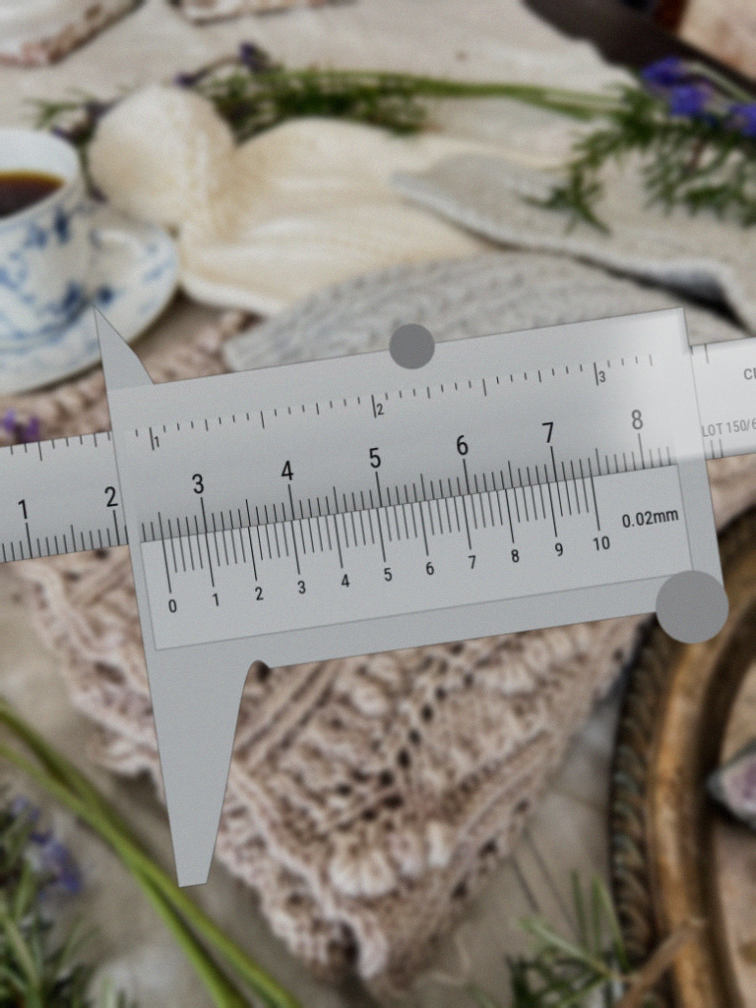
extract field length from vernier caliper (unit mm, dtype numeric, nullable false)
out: 25.0 mm
